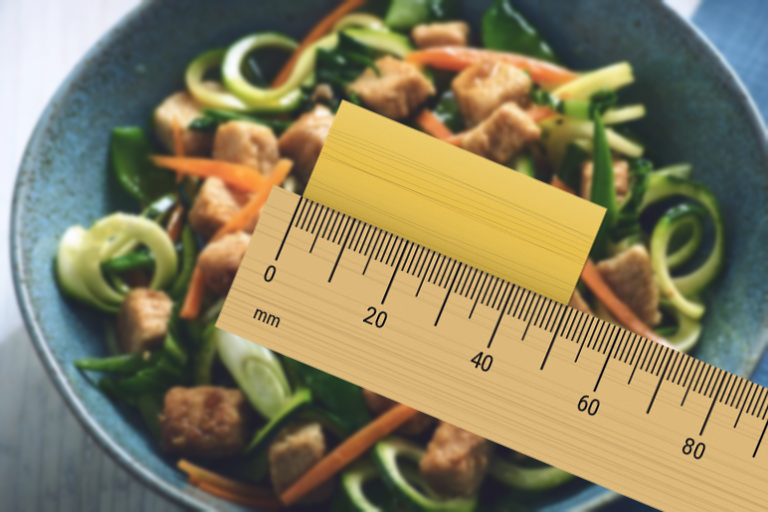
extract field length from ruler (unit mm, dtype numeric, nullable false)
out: 50 mm
